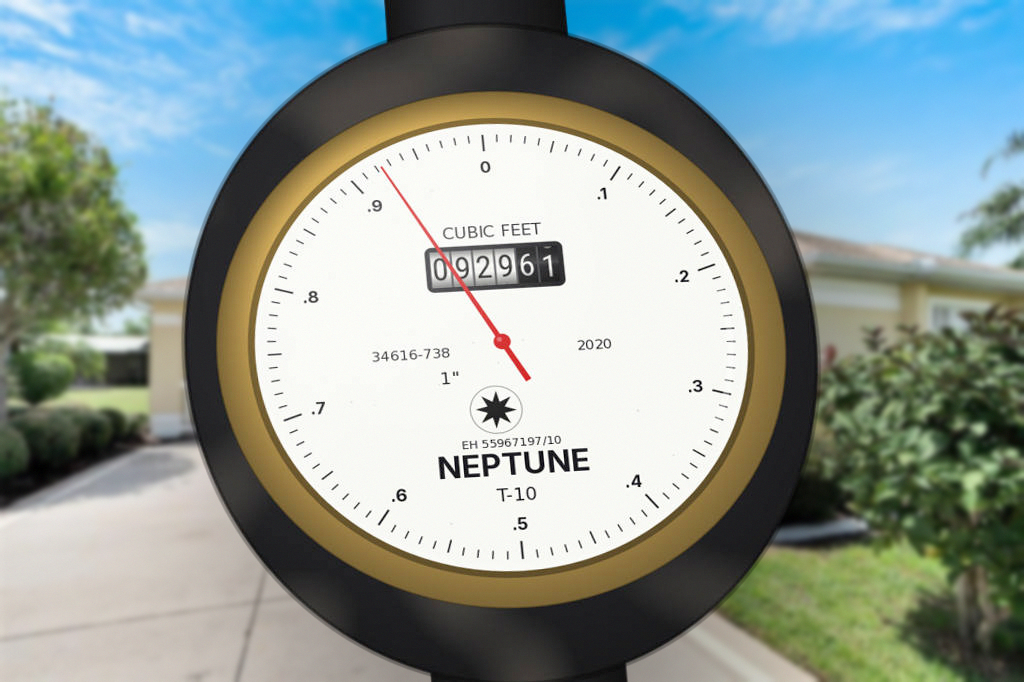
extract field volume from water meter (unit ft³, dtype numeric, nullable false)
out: 92960.92 ft³
